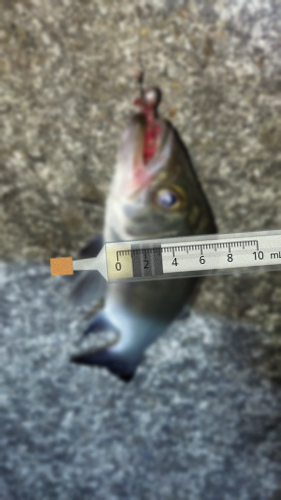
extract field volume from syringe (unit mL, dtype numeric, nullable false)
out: 1 mL
